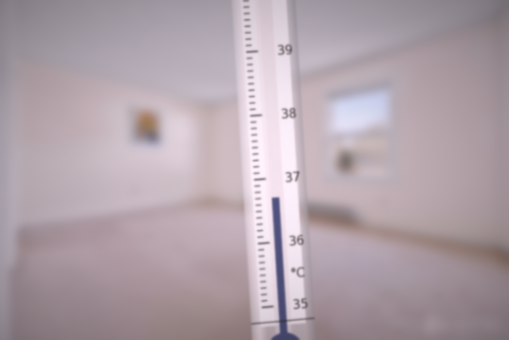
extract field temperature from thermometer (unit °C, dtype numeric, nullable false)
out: 36.7 °C
